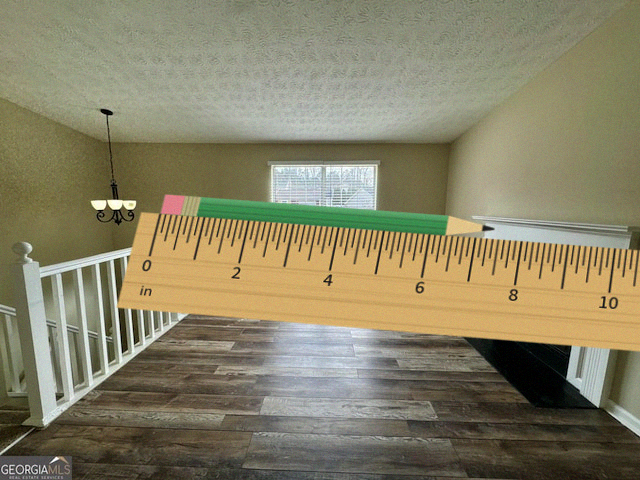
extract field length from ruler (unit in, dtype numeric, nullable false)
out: 7.375 in
